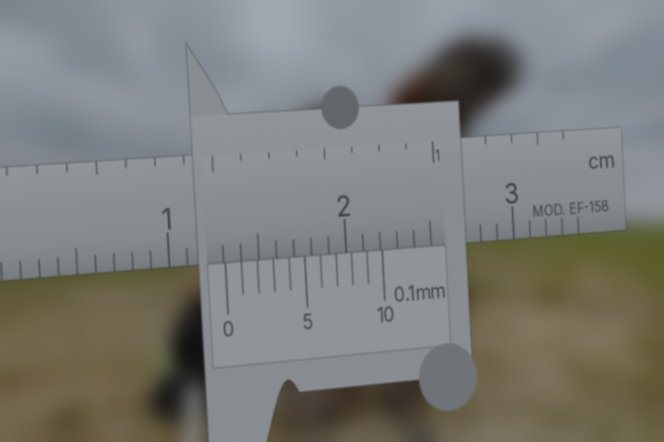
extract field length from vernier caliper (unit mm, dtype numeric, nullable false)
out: 13.1 mm
